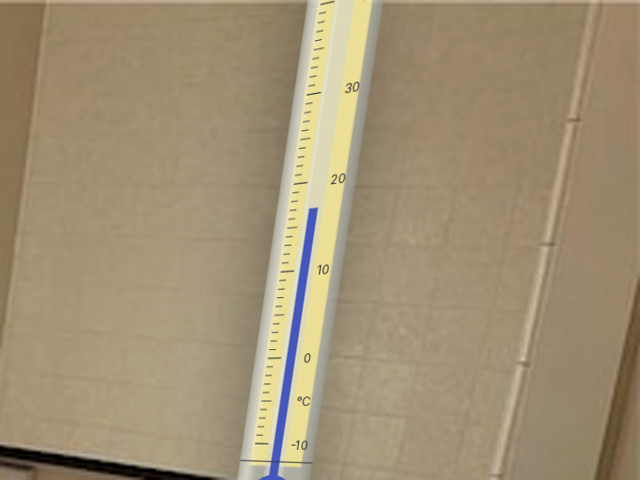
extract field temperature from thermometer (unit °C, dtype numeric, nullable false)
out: 17 °C
